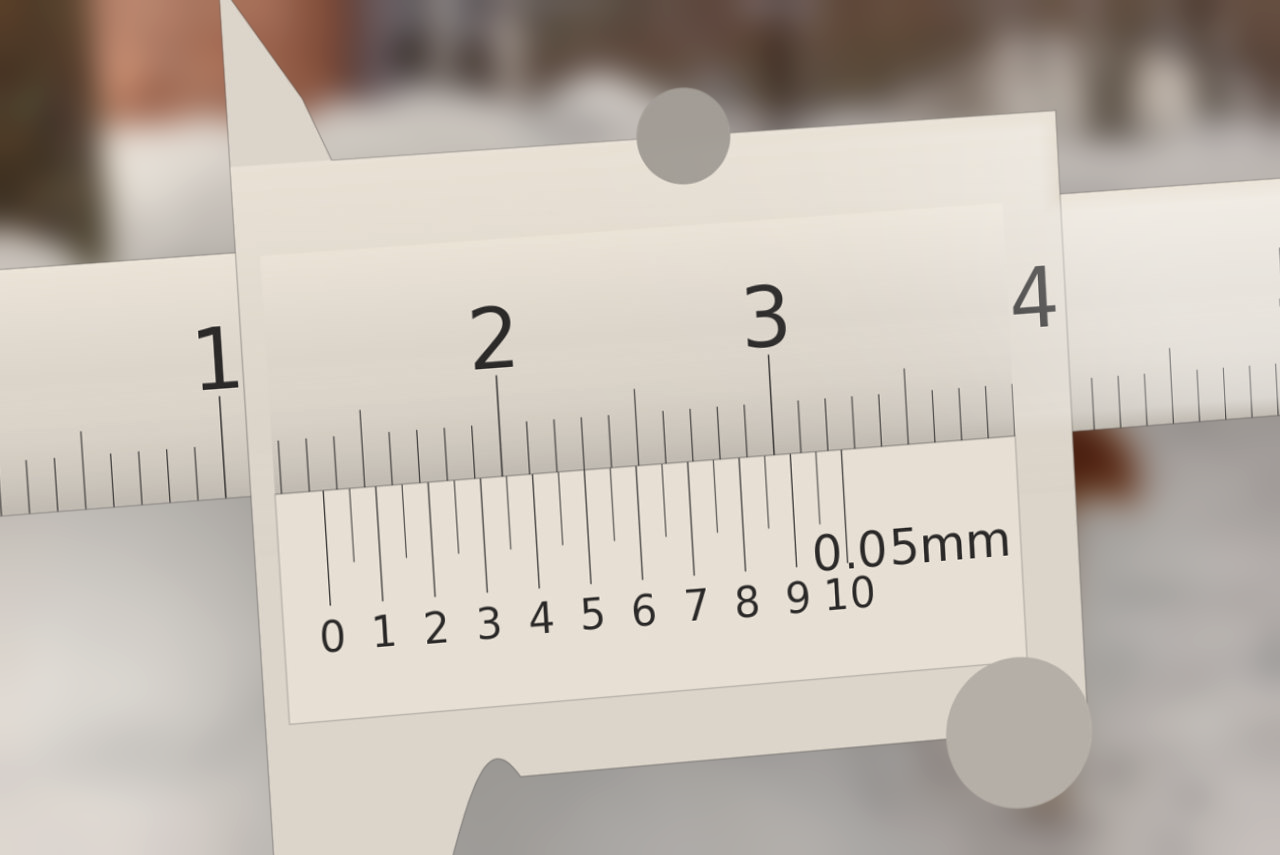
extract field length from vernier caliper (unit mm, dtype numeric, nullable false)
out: 13.50 mm
